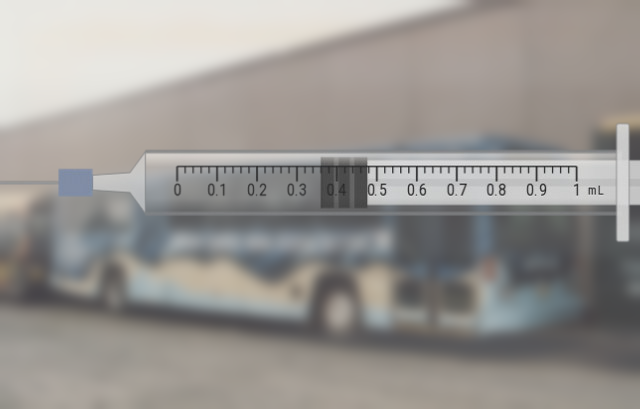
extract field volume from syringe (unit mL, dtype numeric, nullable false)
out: 0.36 mL
